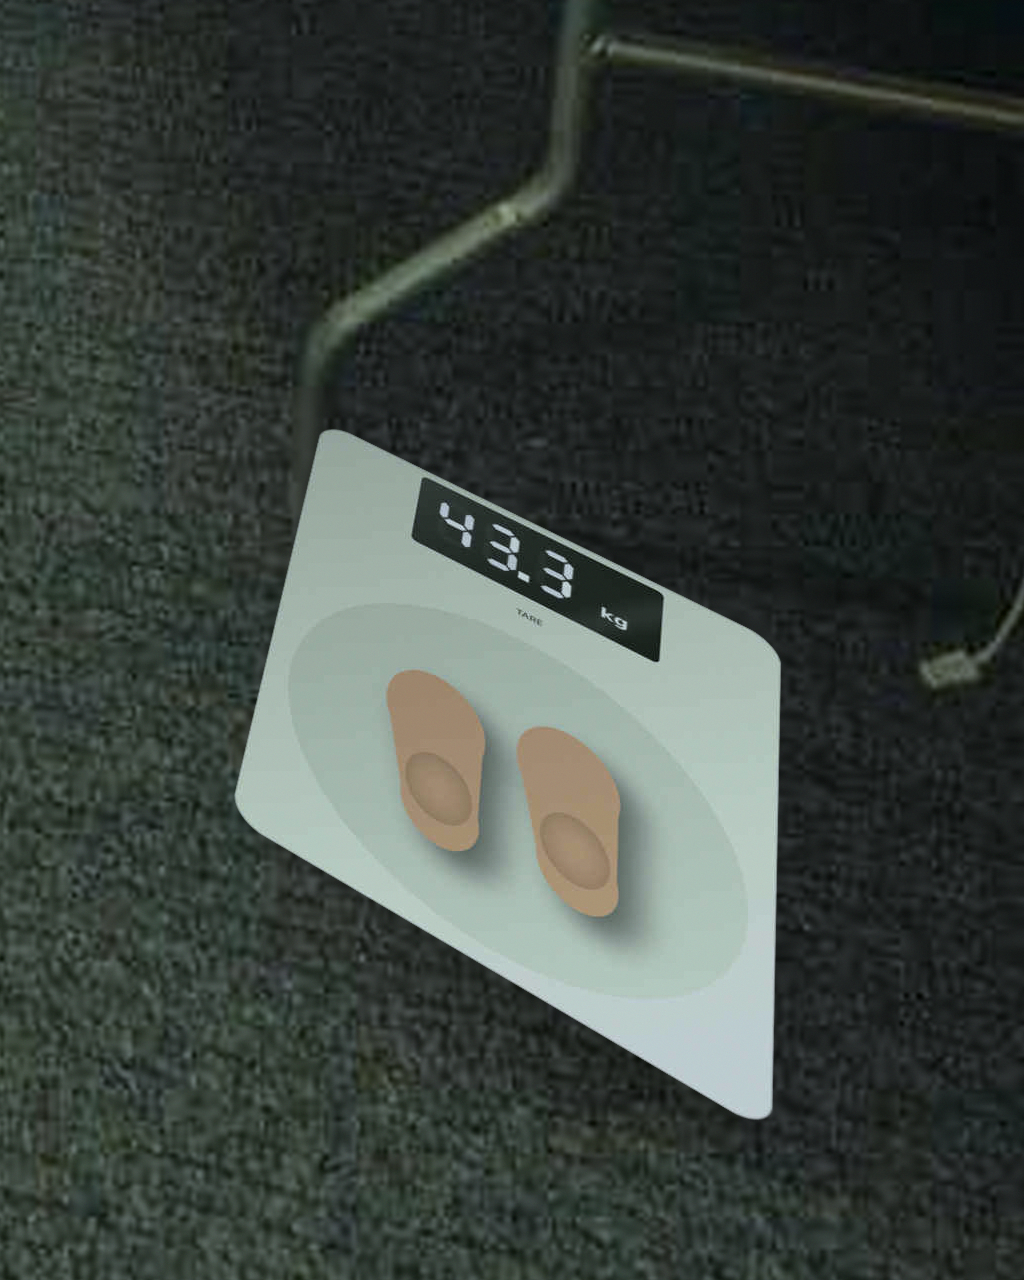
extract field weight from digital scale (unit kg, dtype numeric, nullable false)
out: 43.3 kg
